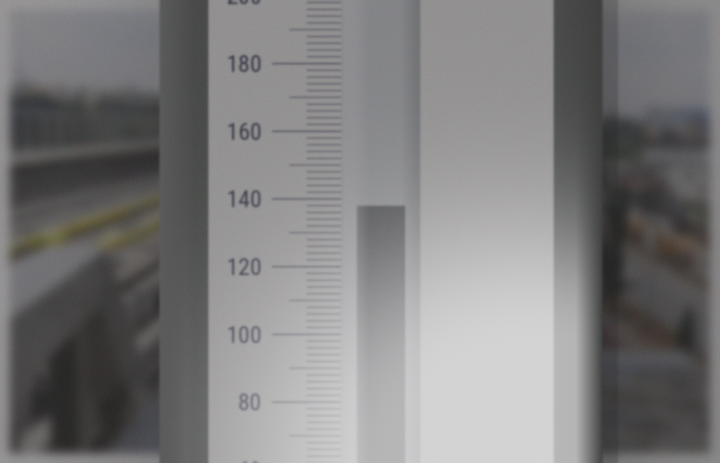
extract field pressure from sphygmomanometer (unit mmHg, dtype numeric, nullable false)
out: 138 mmHg
